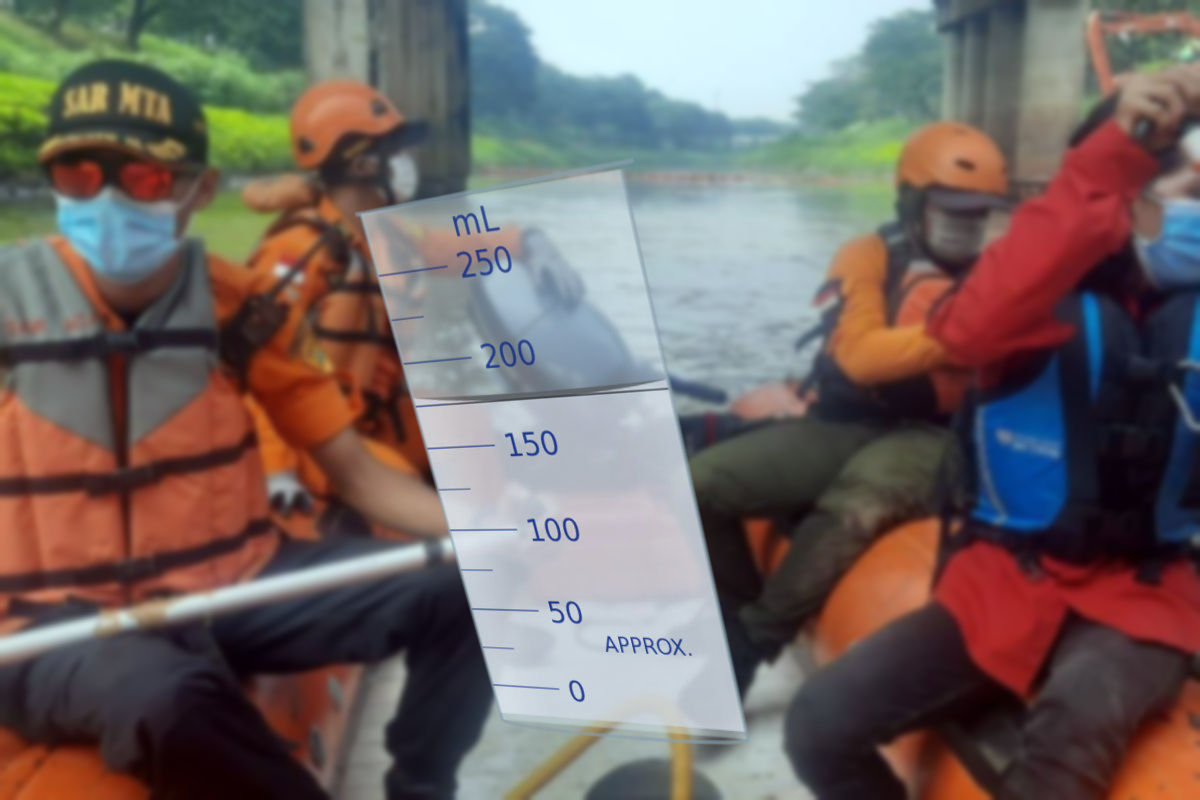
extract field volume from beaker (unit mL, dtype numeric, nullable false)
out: 175 mL
